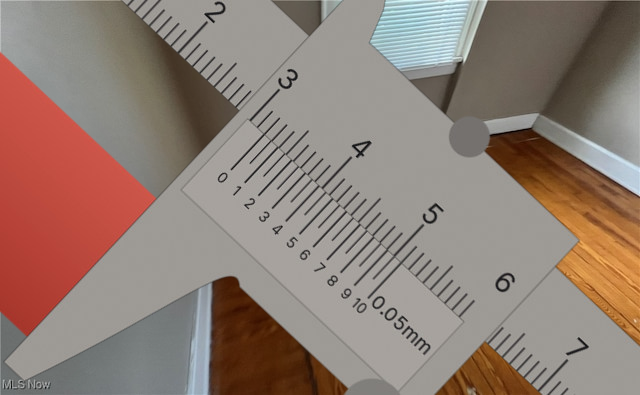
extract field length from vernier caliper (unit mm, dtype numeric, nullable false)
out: 32.0 mm
